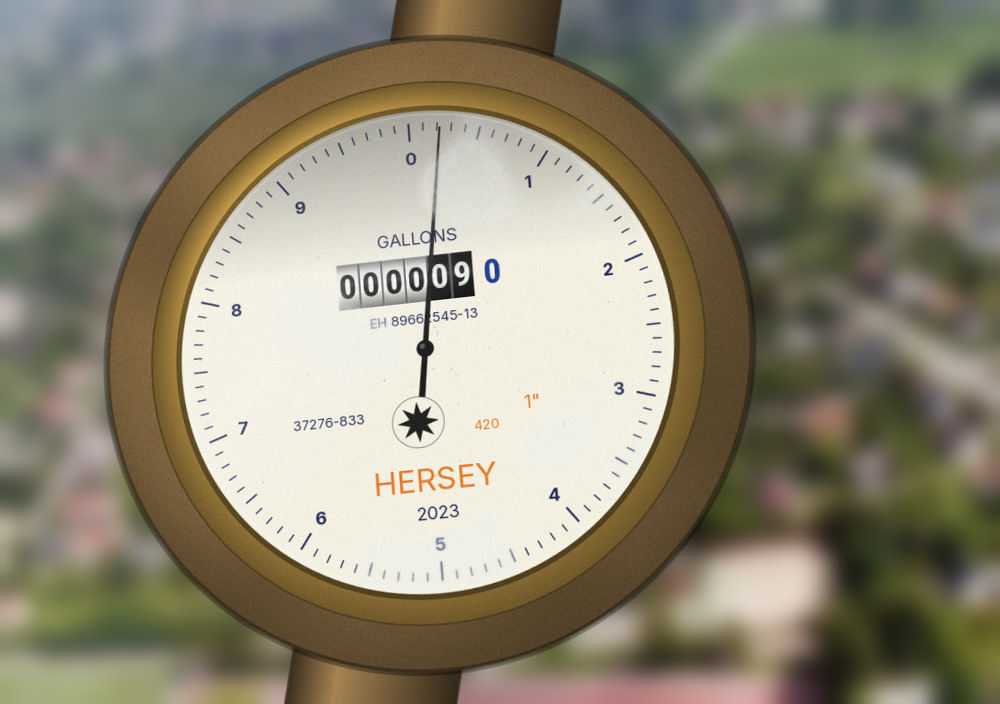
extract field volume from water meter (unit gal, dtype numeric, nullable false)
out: 90.2 gal
